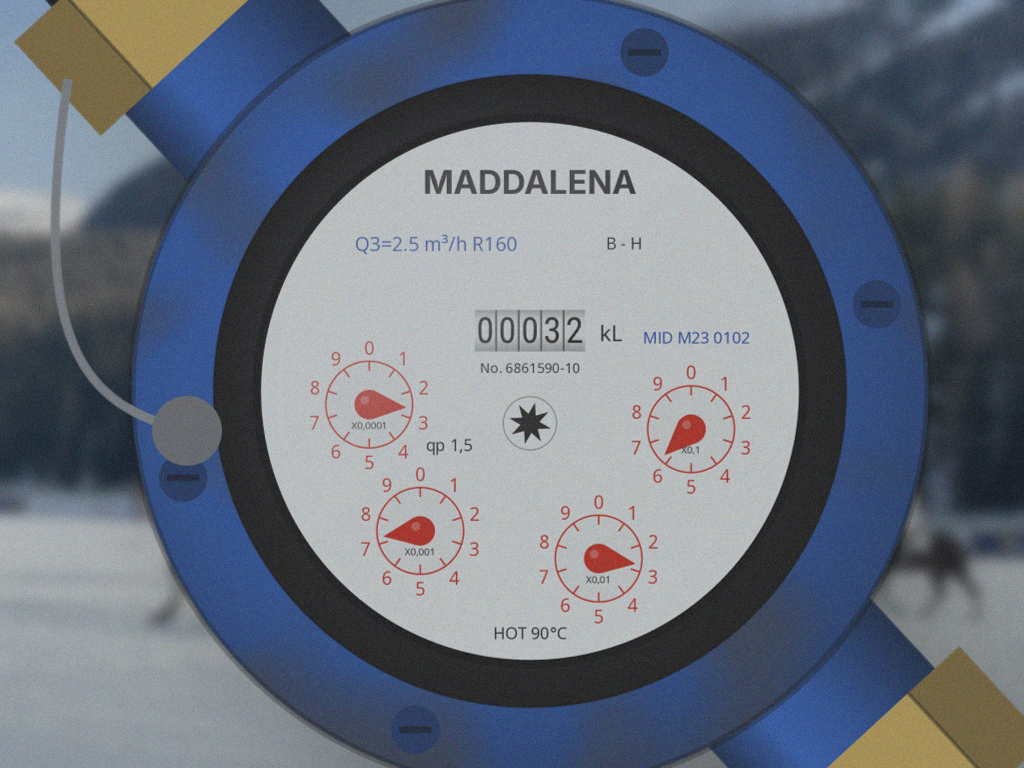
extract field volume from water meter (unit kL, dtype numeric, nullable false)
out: 32.6272 kL
